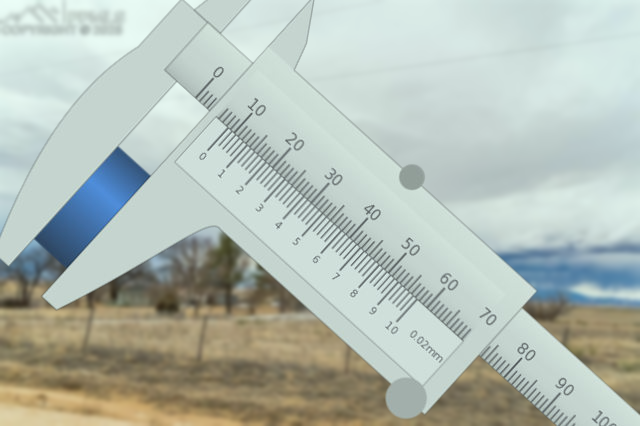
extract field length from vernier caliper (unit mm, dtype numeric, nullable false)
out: 8.5 mm
